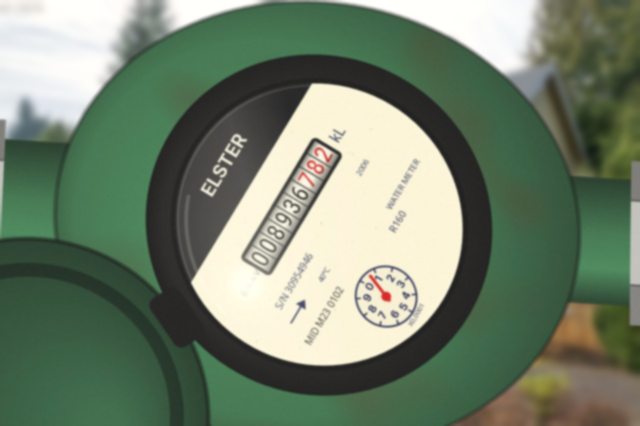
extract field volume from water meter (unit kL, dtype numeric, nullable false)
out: 8936.7820 kL
